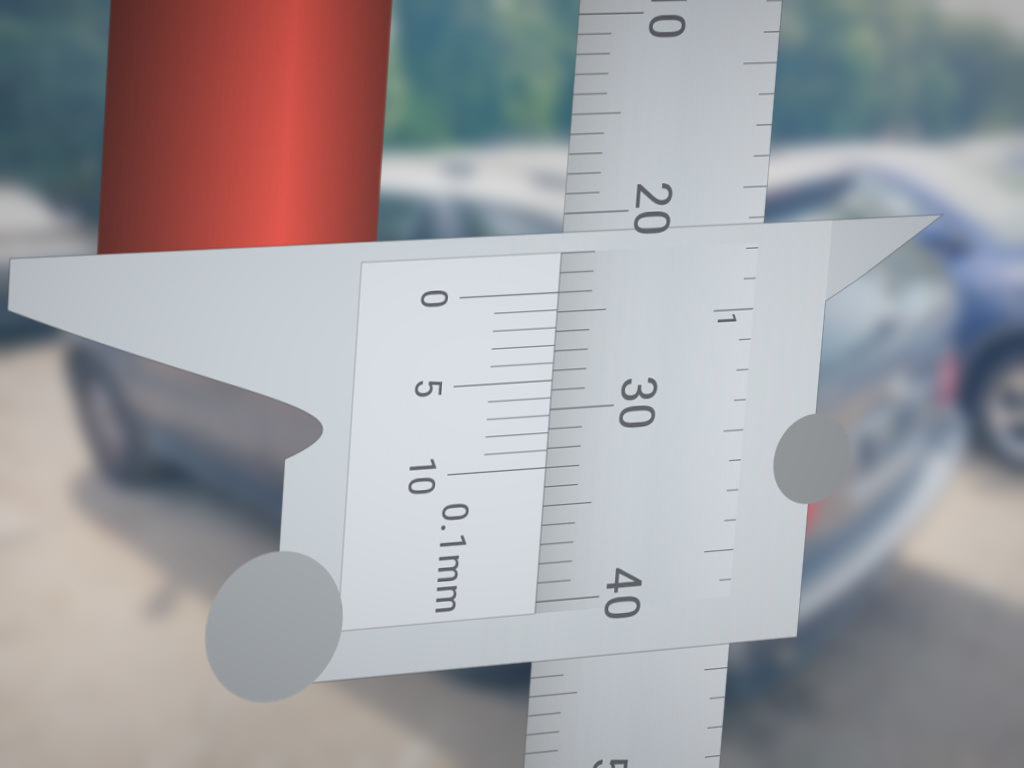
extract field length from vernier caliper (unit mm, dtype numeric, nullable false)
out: 24.0 mm
